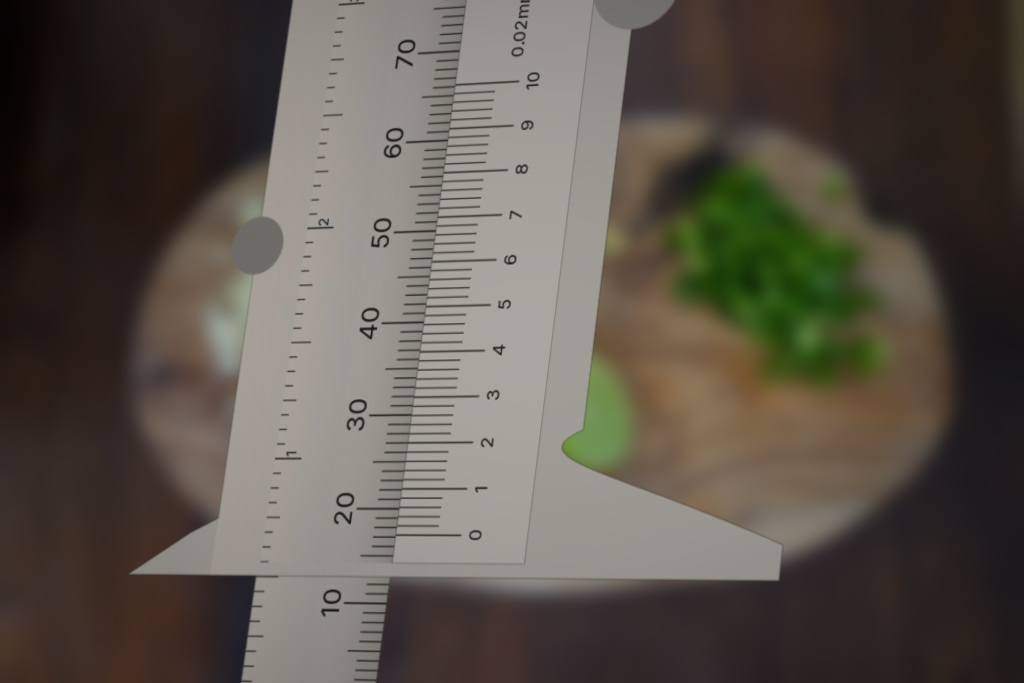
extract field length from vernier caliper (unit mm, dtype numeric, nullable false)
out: 17.2 mm
